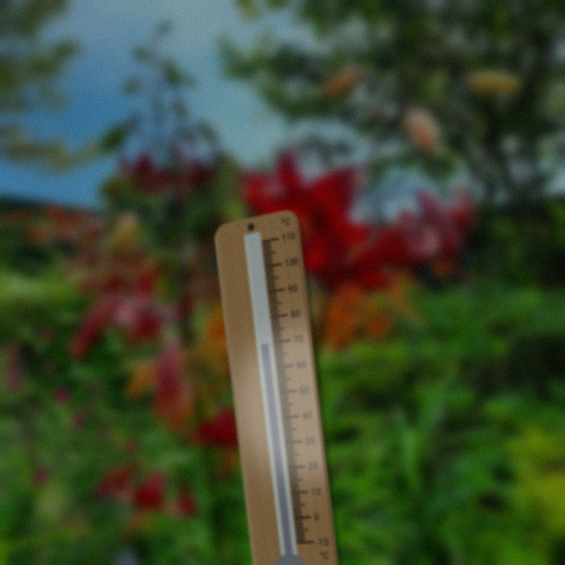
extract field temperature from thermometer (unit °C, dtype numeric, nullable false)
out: 70 °C
